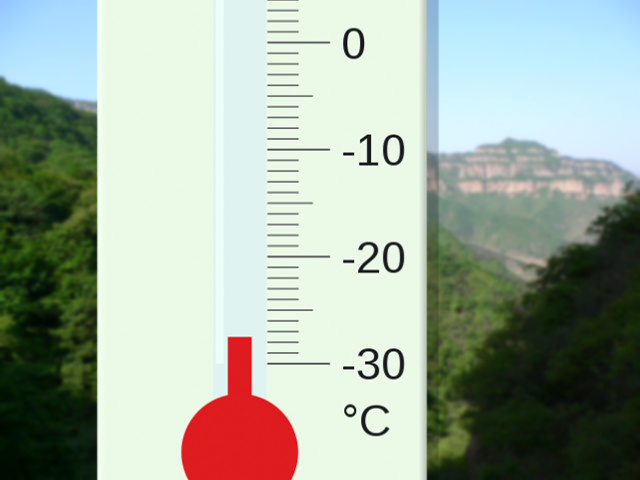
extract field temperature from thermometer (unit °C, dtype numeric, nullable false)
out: -27.5 °C
